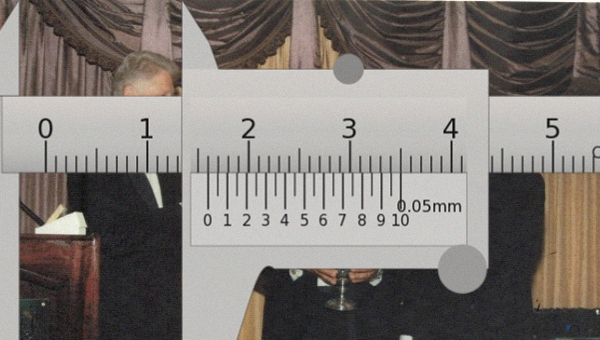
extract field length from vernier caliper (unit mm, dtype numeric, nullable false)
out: 16.0 mm
